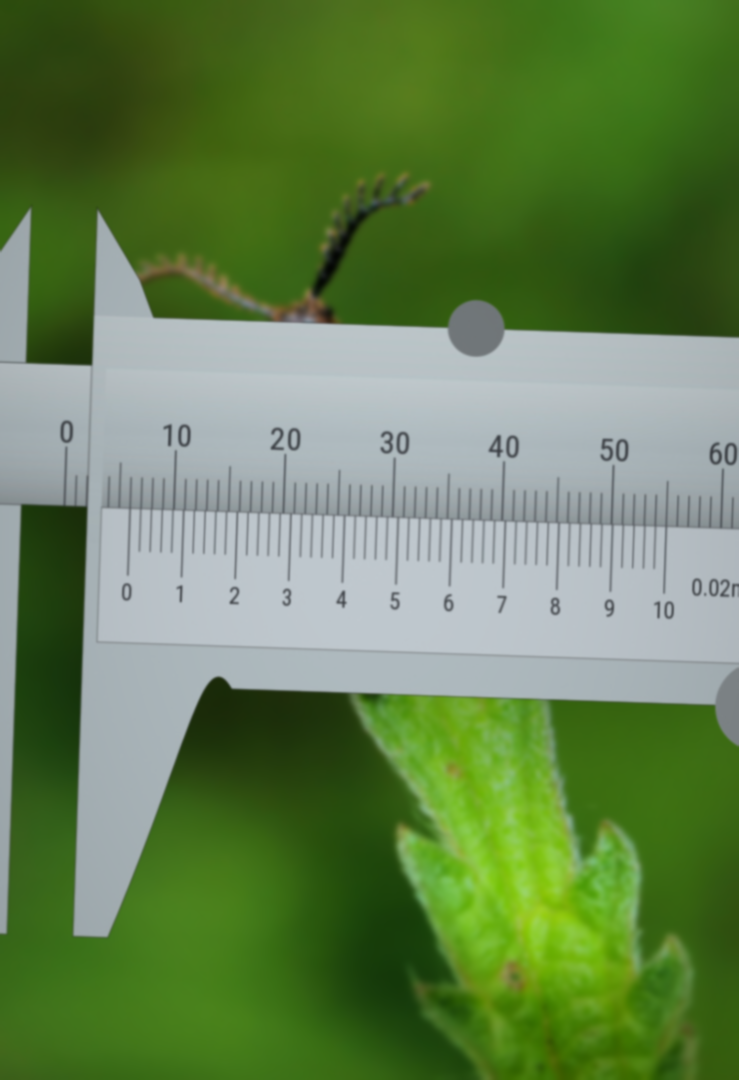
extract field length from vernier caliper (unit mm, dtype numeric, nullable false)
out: 6.0 mm
